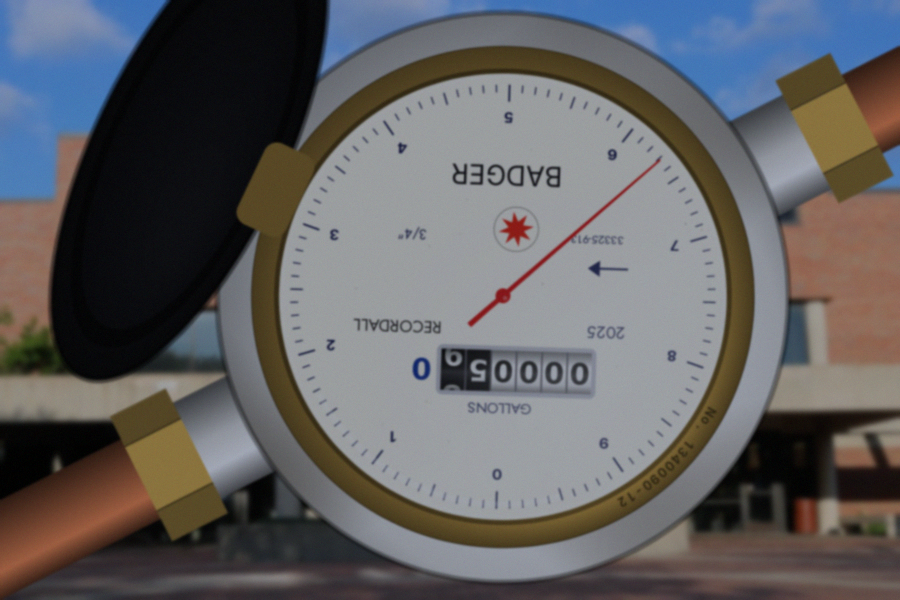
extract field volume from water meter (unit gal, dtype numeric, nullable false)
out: 586.3 gal
